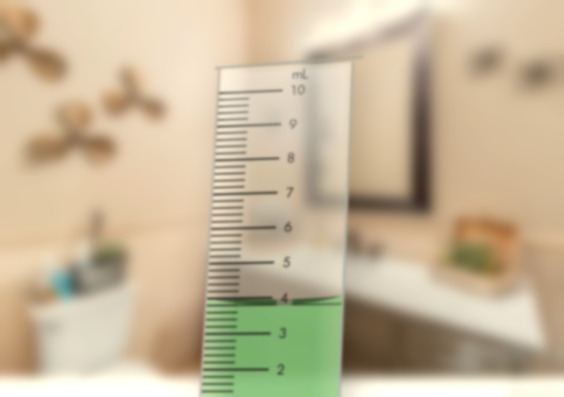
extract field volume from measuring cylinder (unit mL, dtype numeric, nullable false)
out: 3.8 mL
